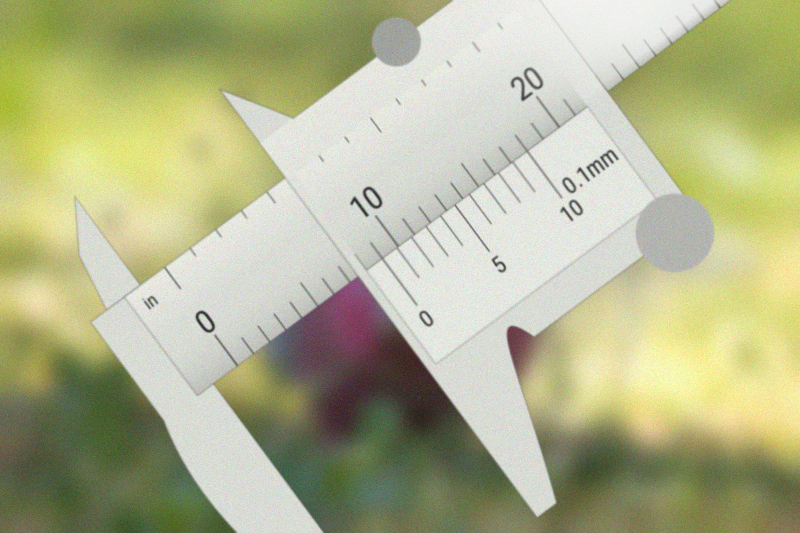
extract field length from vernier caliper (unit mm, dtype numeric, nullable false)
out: 9.0 mm
